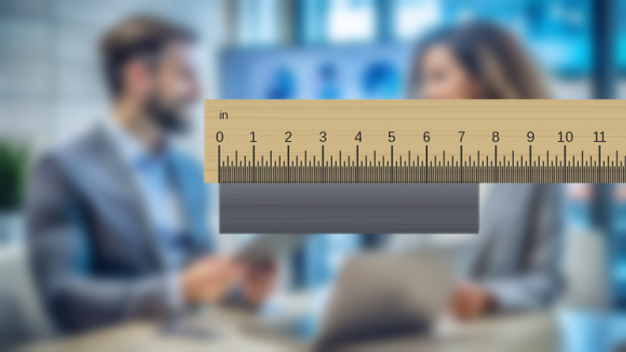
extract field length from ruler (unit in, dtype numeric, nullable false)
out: 7.5 in
